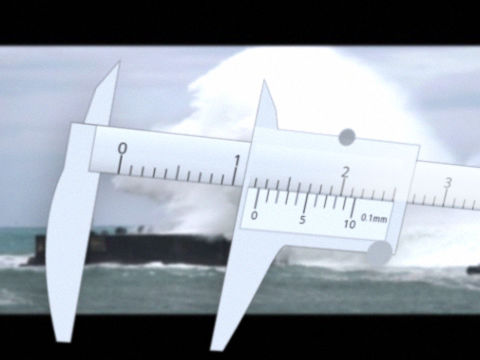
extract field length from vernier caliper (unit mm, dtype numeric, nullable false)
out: 12.4 mm
